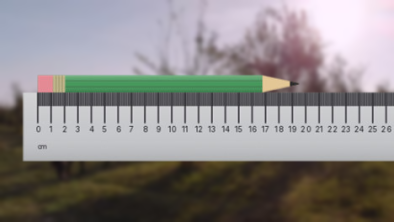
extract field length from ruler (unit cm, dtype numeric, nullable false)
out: 19.5 cm
